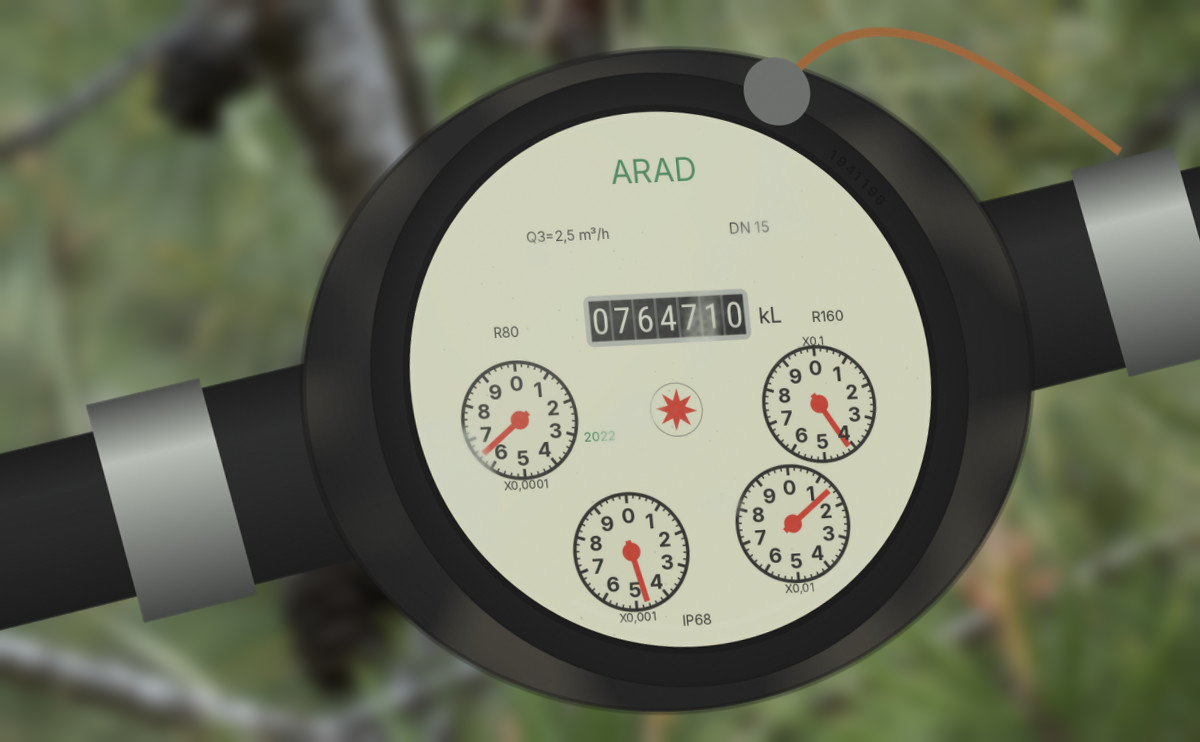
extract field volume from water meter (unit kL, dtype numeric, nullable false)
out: 764710.4146 kL
